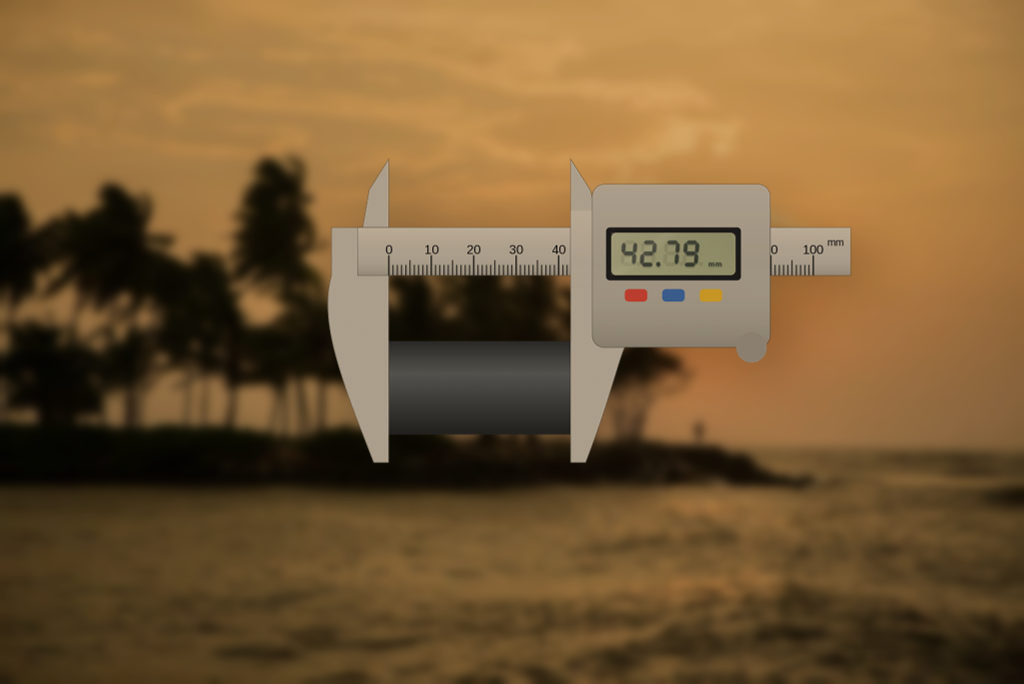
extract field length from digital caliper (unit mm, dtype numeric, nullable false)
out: 42.79 mm
